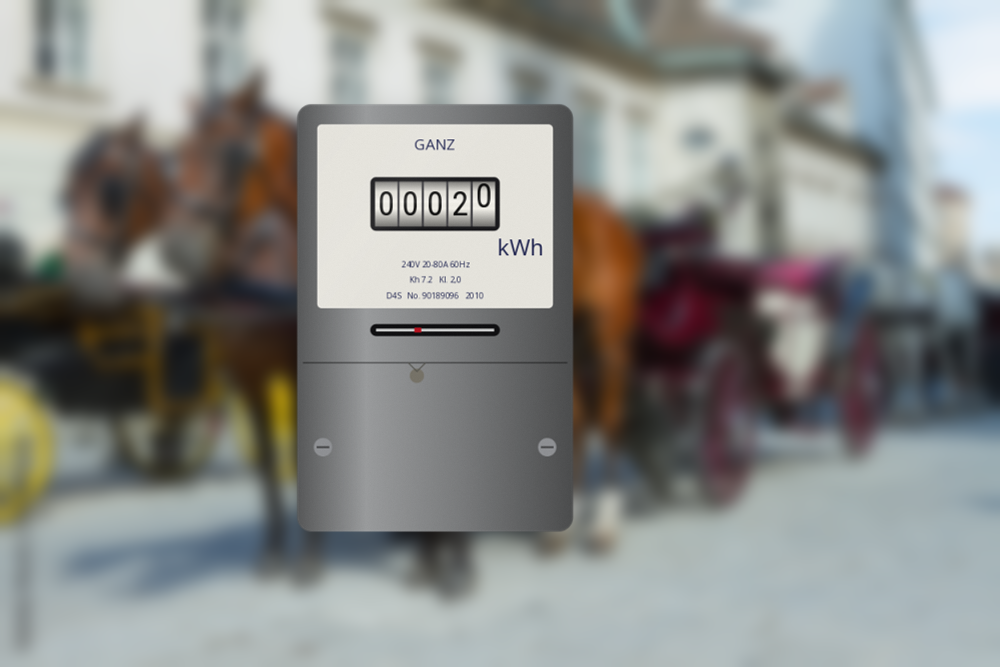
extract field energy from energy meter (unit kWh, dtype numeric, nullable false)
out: 20 kWh
